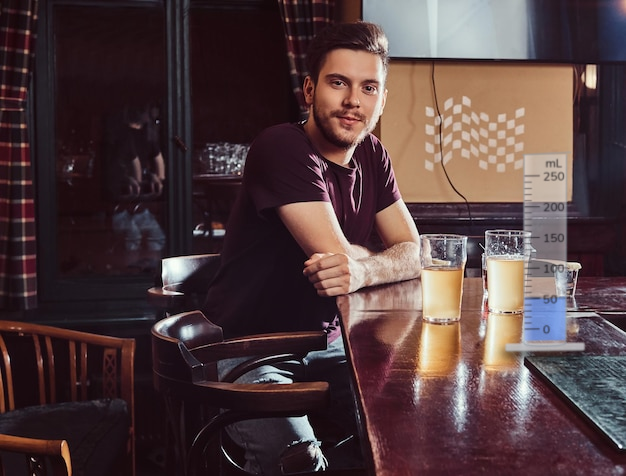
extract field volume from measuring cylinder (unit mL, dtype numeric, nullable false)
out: 50 mL
